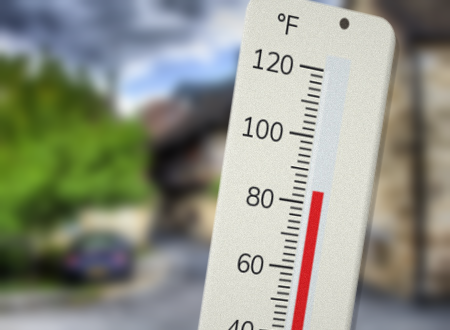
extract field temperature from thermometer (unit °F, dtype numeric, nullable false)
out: 84 °F
